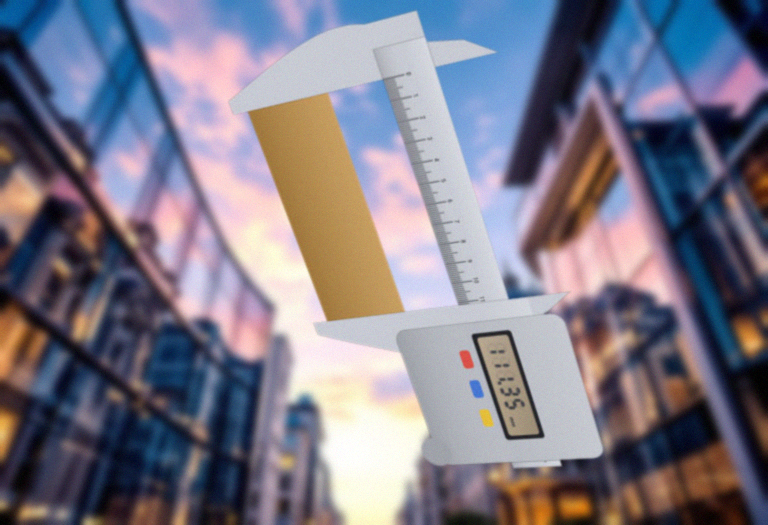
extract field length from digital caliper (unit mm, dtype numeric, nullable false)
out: 111.35 mm
